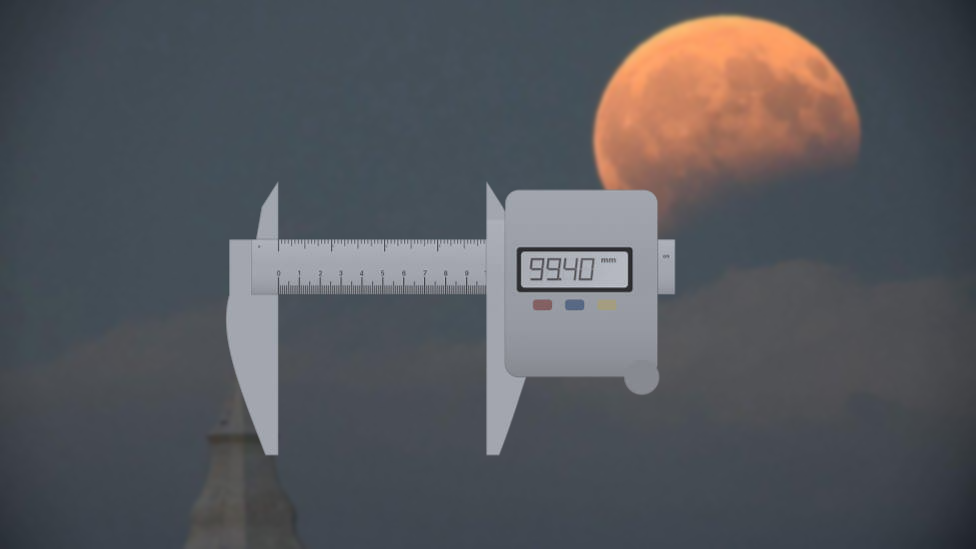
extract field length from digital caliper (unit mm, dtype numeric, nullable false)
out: 99.40 mm
